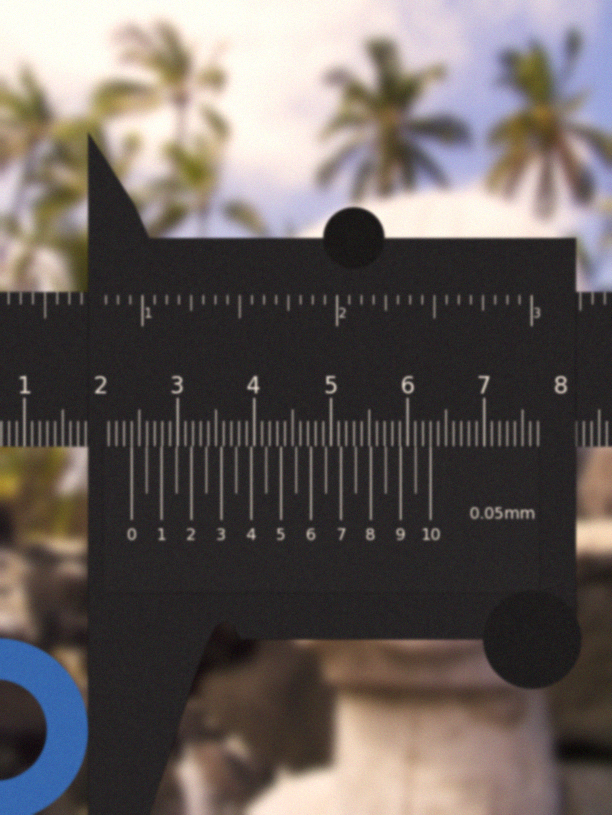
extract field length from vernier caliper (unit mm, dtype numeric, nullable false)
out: 24.0 mm
